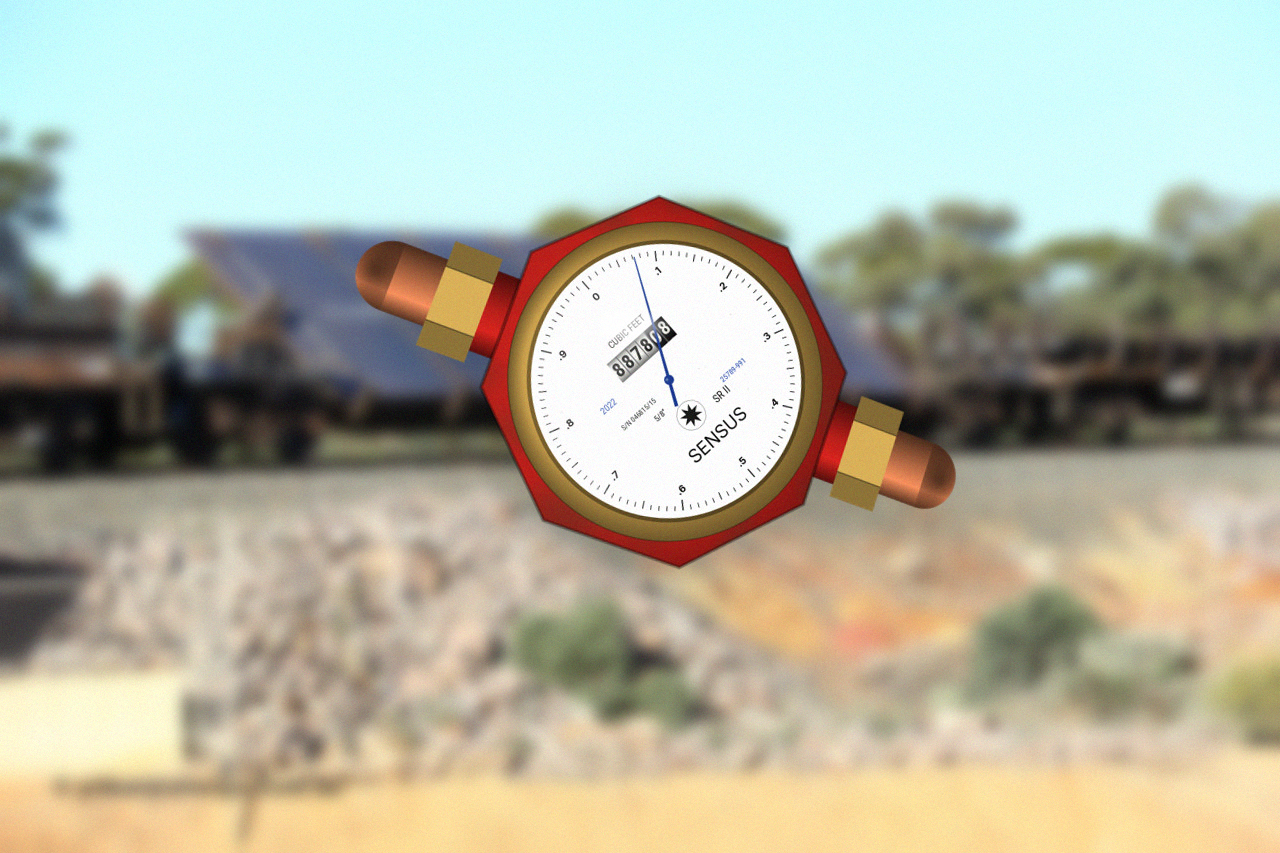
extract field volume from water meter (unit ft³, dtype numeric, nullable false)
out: 887808.07 ft³
